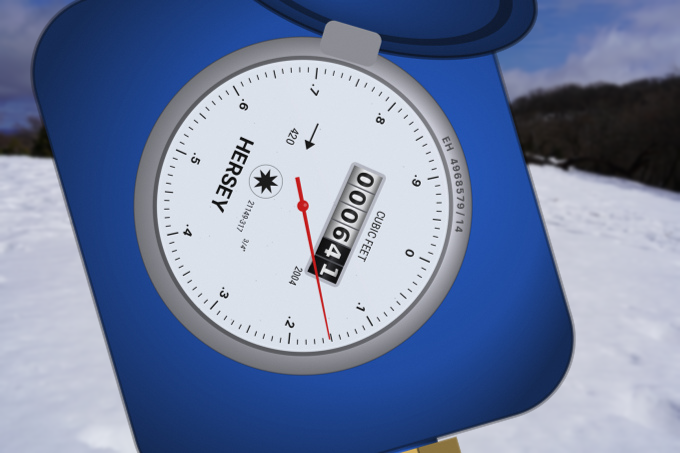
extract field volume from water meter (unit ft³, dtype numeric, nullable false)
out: 641.15 ft³
